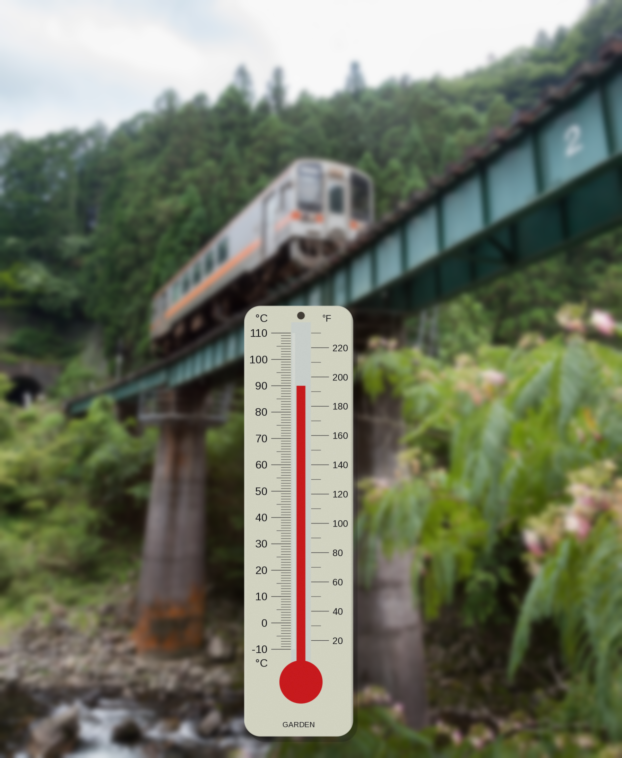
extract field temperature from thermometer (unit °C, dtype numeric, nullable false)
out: 90 °C
